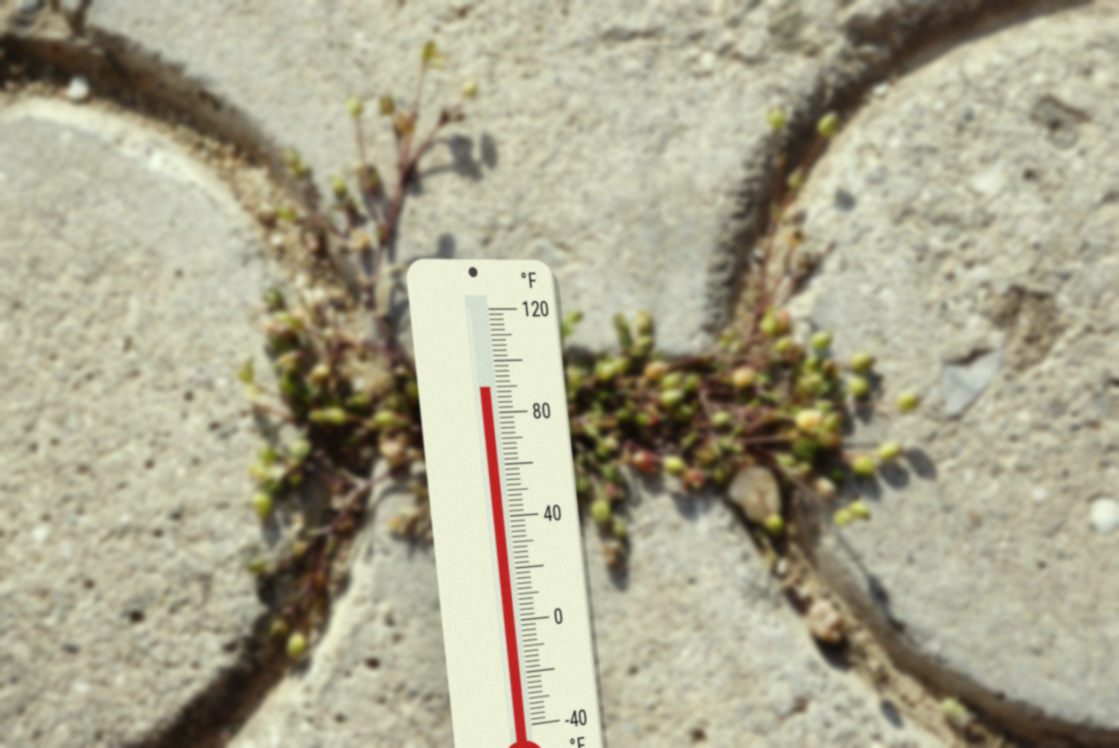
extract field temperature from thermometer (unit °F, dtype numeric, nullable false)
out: 90 °F
